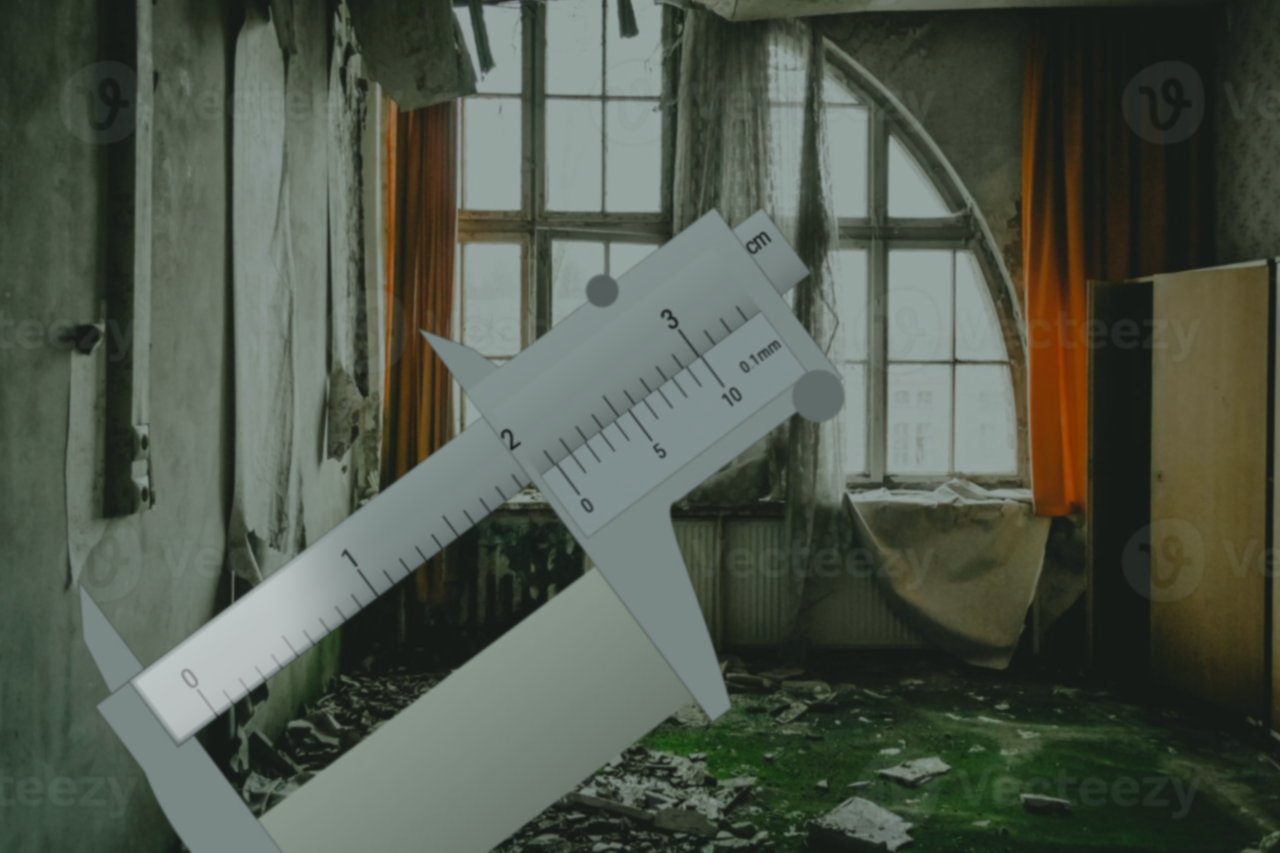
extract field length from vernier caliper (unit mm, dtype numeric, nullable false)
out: 21.1 mm
